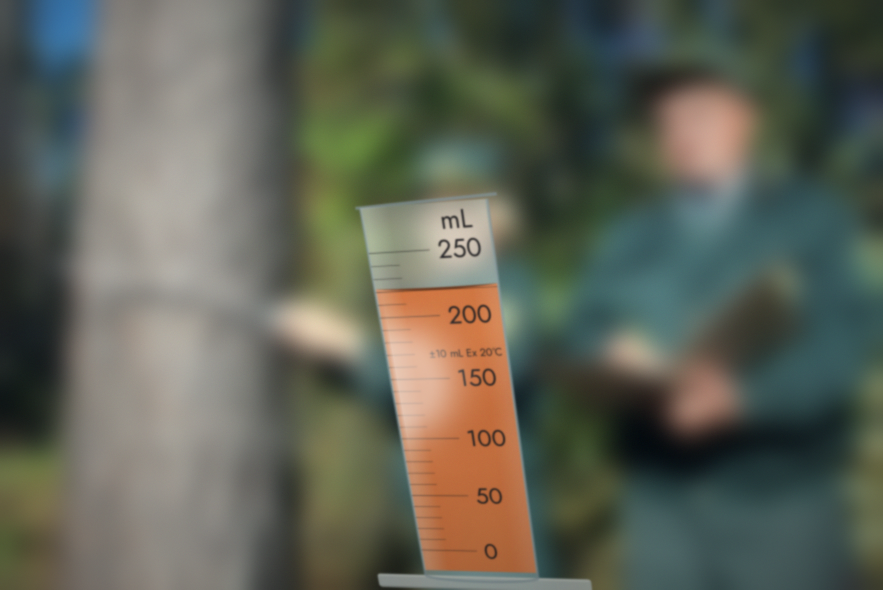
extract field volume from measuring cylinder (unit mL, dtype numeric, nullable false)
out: 220 mL
